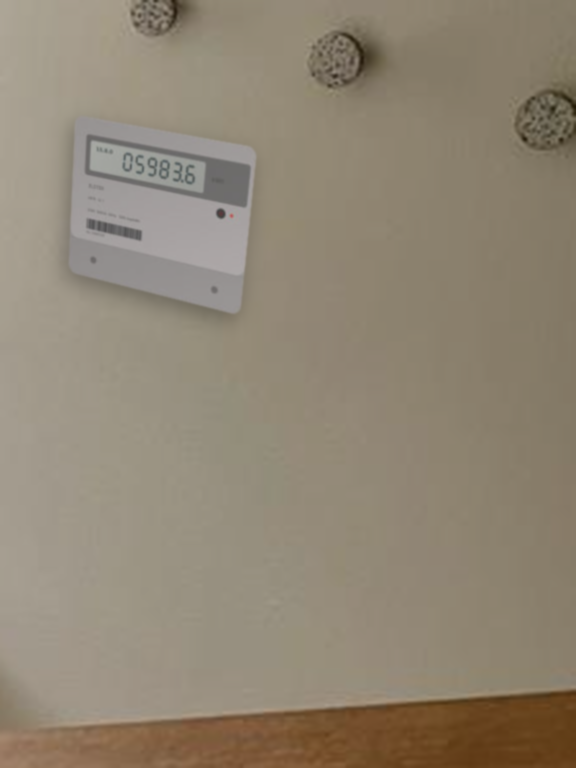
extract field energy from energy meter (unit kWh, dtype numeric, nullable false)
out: 5983.6 kWh
